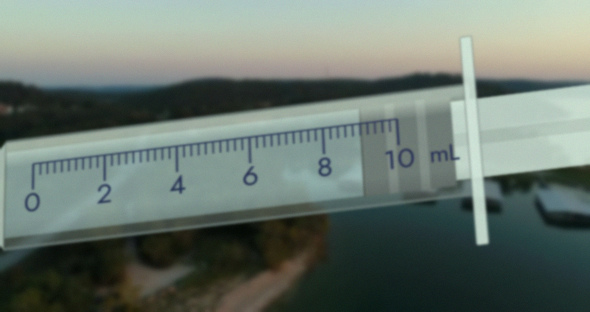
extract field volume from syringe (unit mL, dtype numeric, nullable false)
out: 9 mL
